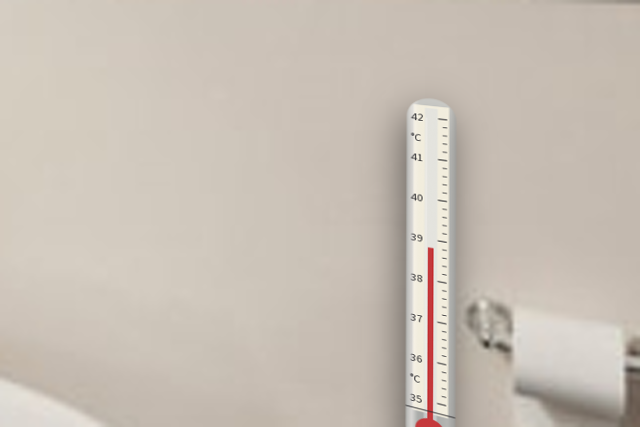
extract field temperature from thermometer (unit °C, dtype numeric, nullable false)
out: 38.8 °C
